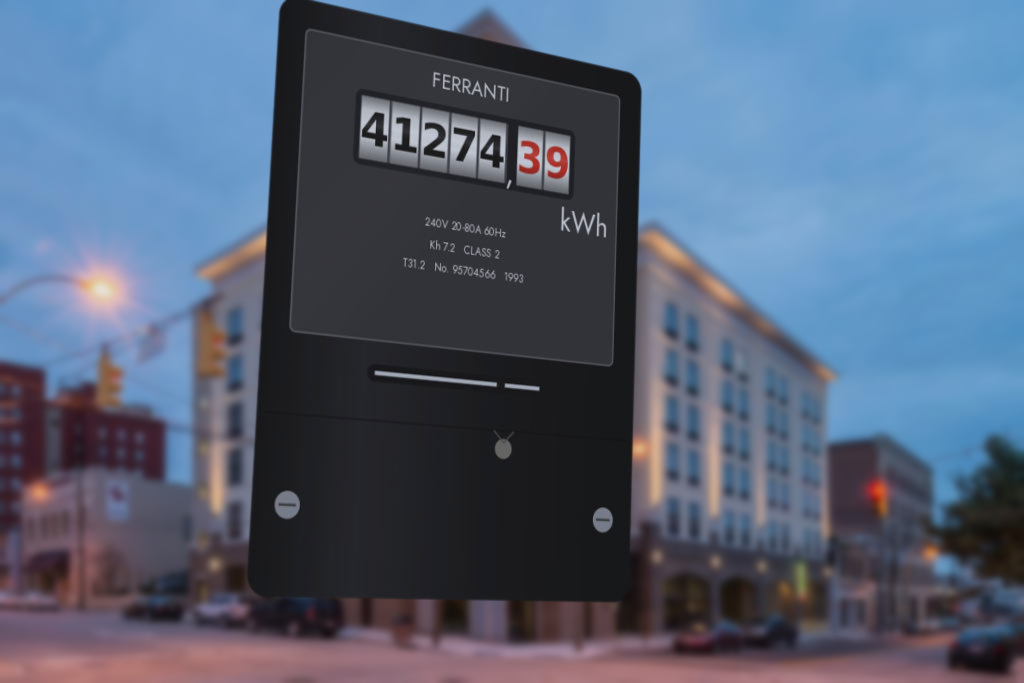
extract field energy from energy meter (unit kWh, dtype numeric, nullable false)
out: 41274.39 kWh
